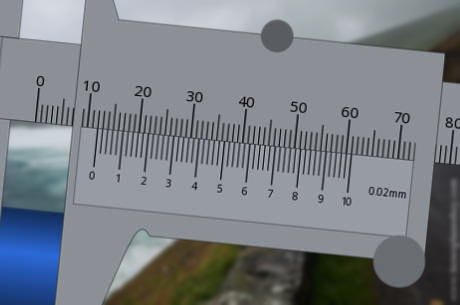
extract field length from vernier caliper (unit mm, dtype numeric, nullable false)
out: 12.0 mm
